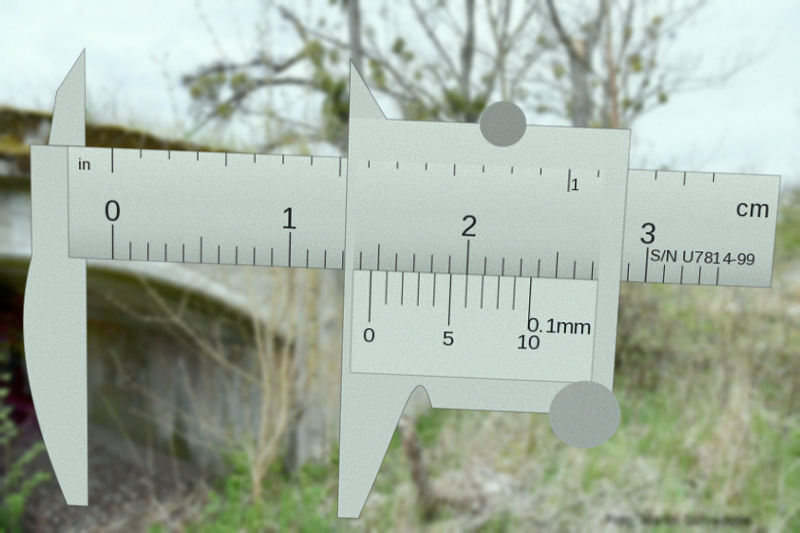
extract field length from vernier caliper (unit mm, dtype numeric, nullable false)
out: 14.6 mm
